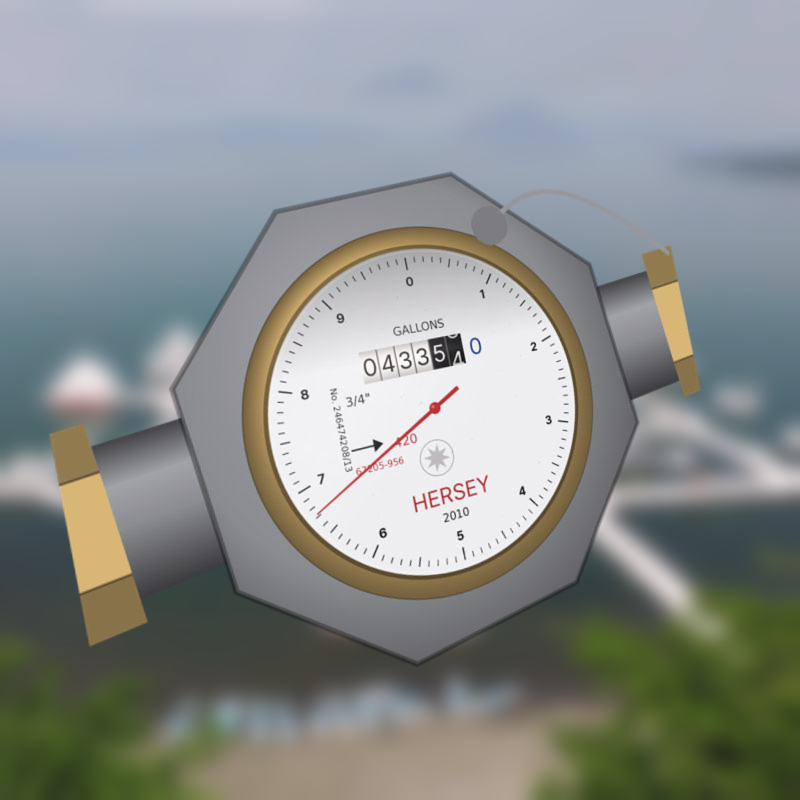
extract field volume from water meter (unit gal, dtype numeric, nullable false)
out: 433536.7 gal
